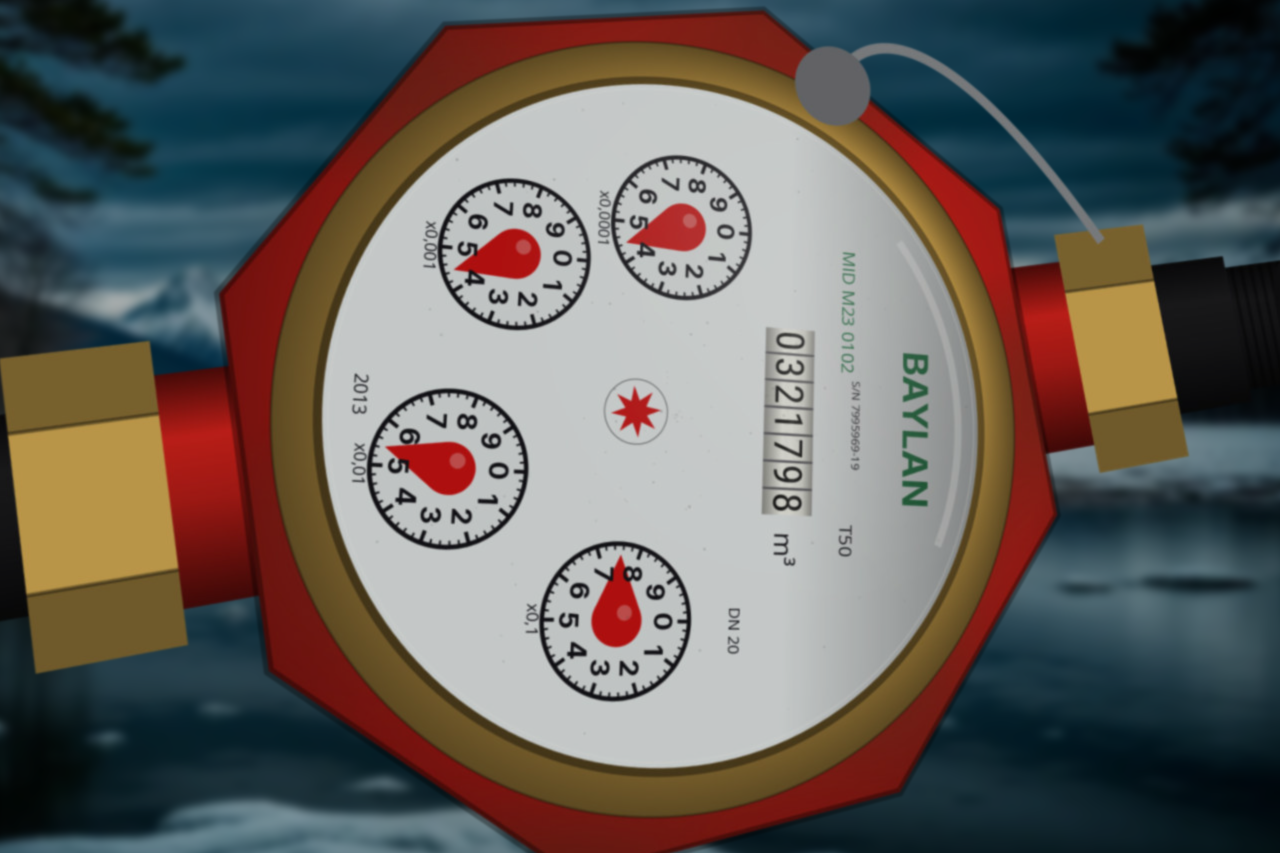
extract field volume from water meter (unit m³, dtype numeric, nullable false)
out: 321798.7544 m³
